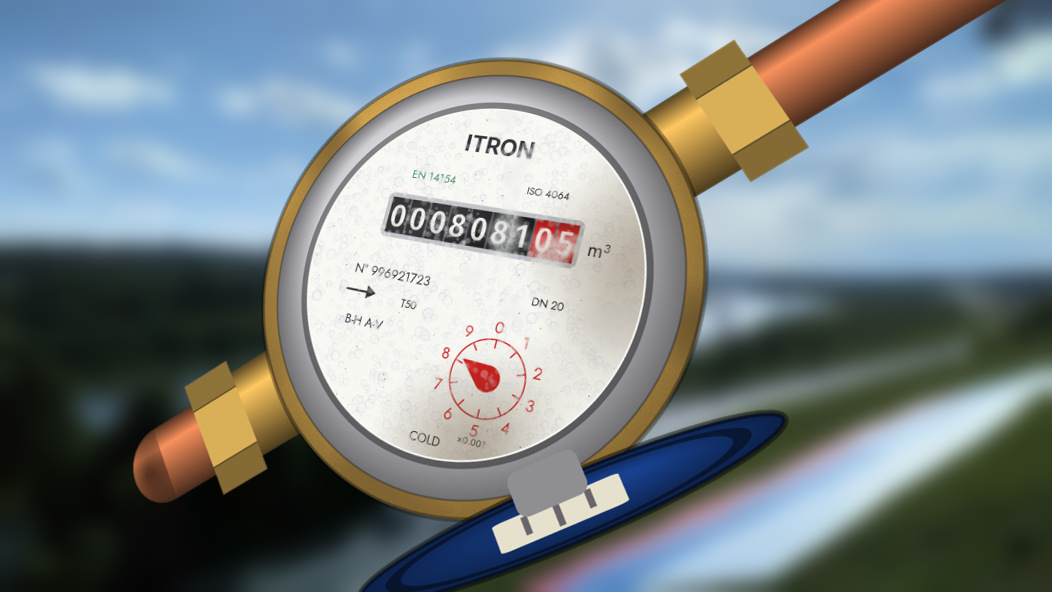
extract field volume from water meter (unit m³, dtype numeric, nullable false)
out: 8081.058 m³
